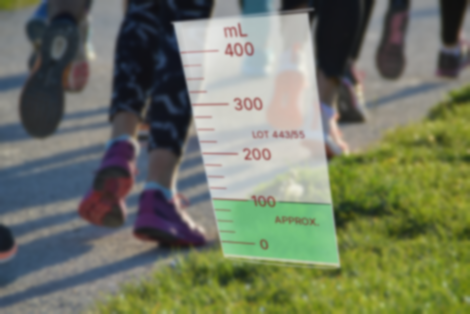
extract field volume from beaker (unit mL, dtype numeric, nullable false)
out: 100 mL
